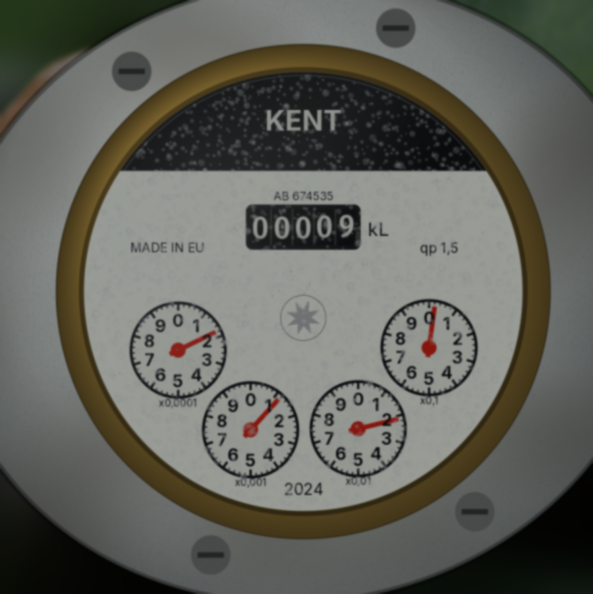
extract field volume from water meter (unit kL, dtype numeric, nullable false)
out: 9.0211 kL
